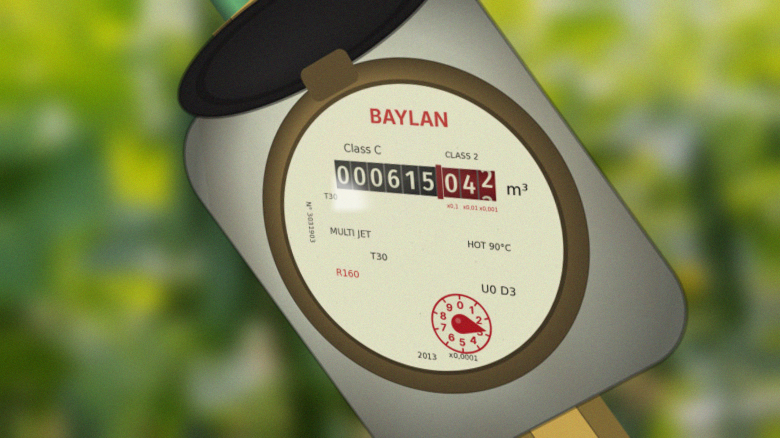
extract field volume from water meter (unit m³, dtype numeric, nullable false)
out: 615.0422 m³
